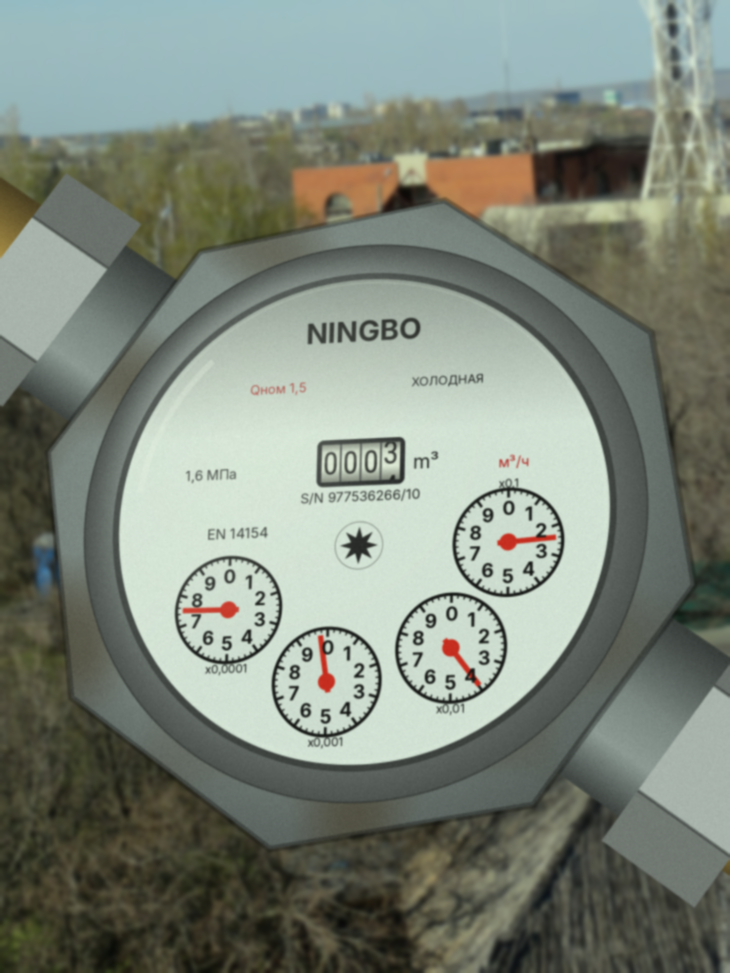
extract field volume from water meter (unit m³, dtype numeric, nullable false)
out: 3.2397 m³
